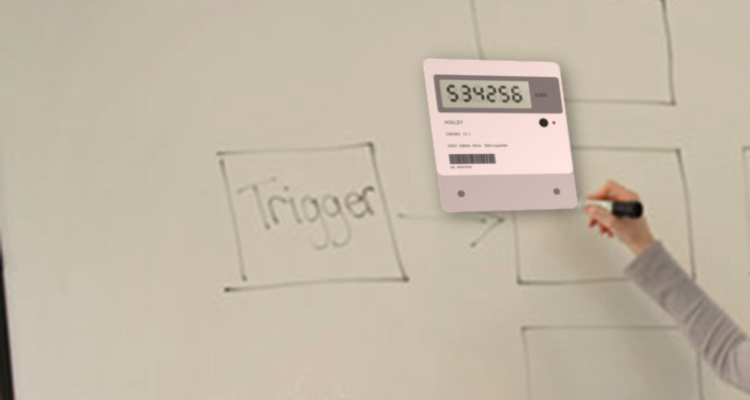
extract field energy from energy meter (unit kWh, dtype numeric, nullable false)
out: 534256 kWh
